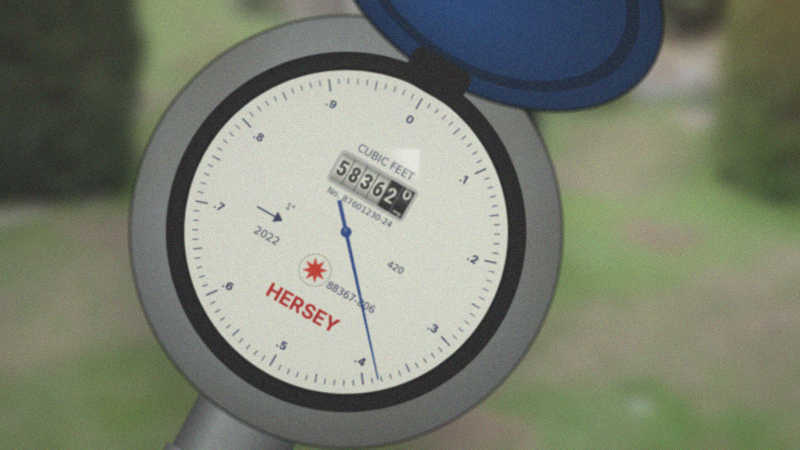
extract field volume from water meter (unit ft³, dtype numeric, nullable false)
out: 583626.38 ft³
